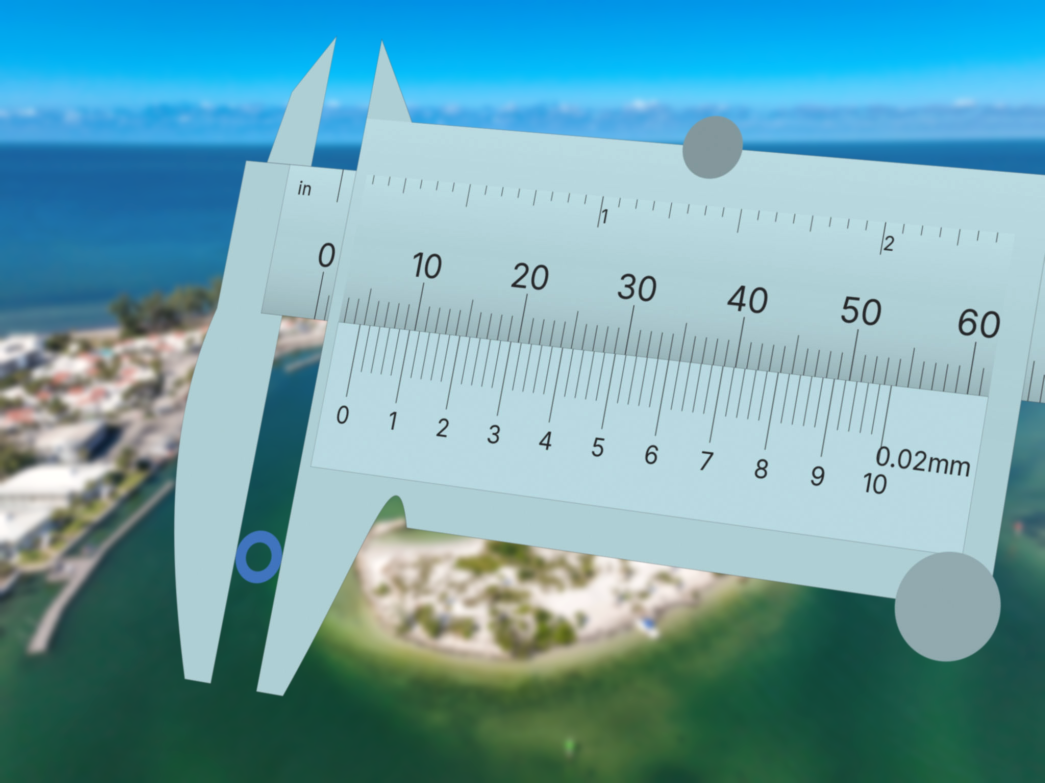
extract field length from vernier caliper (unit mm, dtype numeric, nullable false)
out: 4.6 mm
